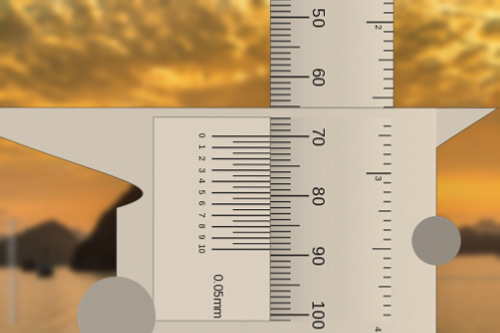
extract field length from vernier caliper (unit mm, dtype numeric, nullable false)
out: 70.0 mm
